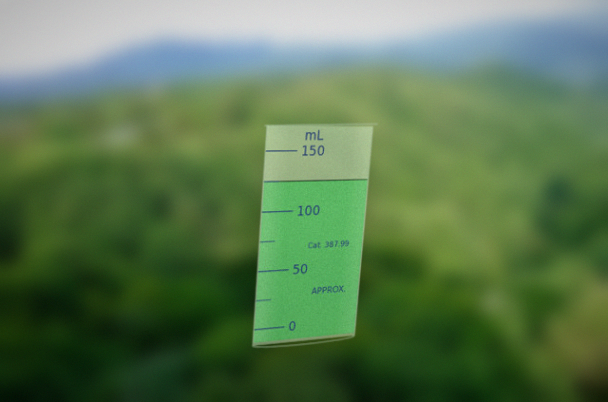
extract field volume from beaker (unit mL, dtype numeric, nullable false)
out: 125 mL
